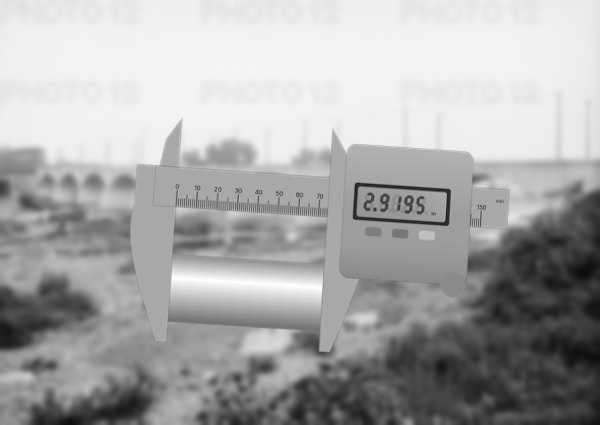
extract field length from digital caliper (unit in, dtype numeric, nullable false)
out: 2.9195 in
